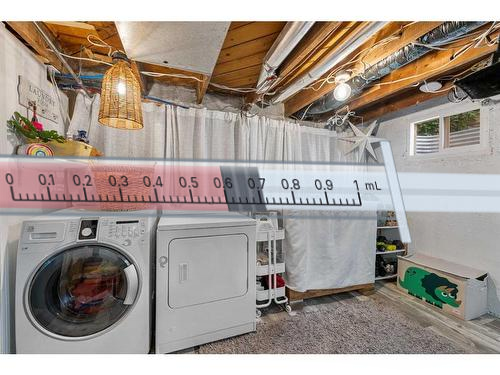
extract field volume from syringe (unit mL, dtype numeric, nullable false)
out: 0.6 mL
